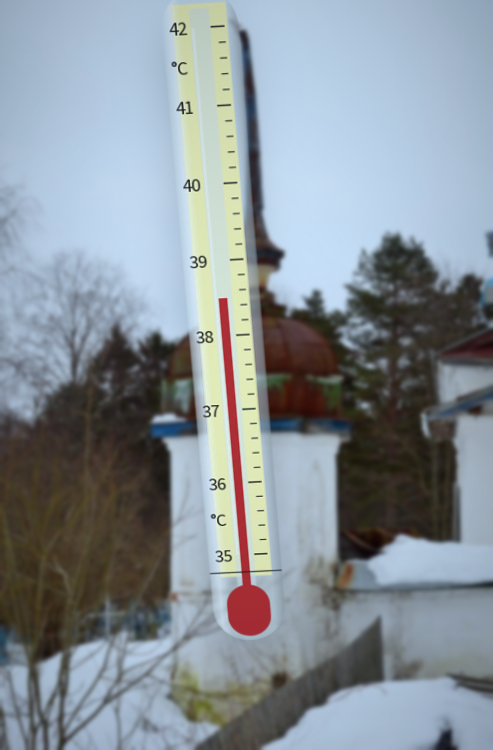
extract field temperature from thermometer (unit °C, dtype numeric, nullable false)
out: 38.5 °C
